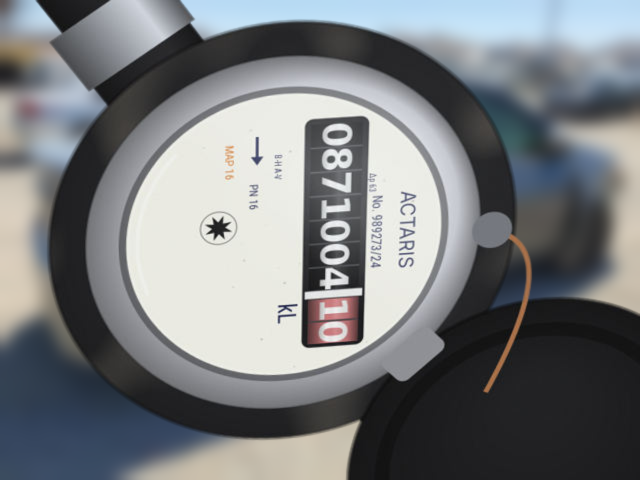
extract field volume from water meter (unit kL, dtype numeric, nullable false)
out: 871004.10 kL
